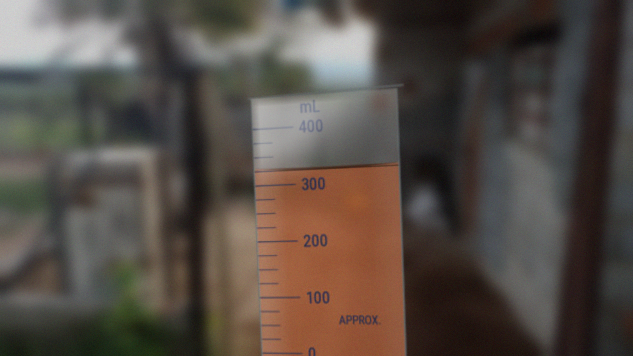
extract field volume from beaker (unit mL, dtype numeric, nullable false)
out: 325 mL
